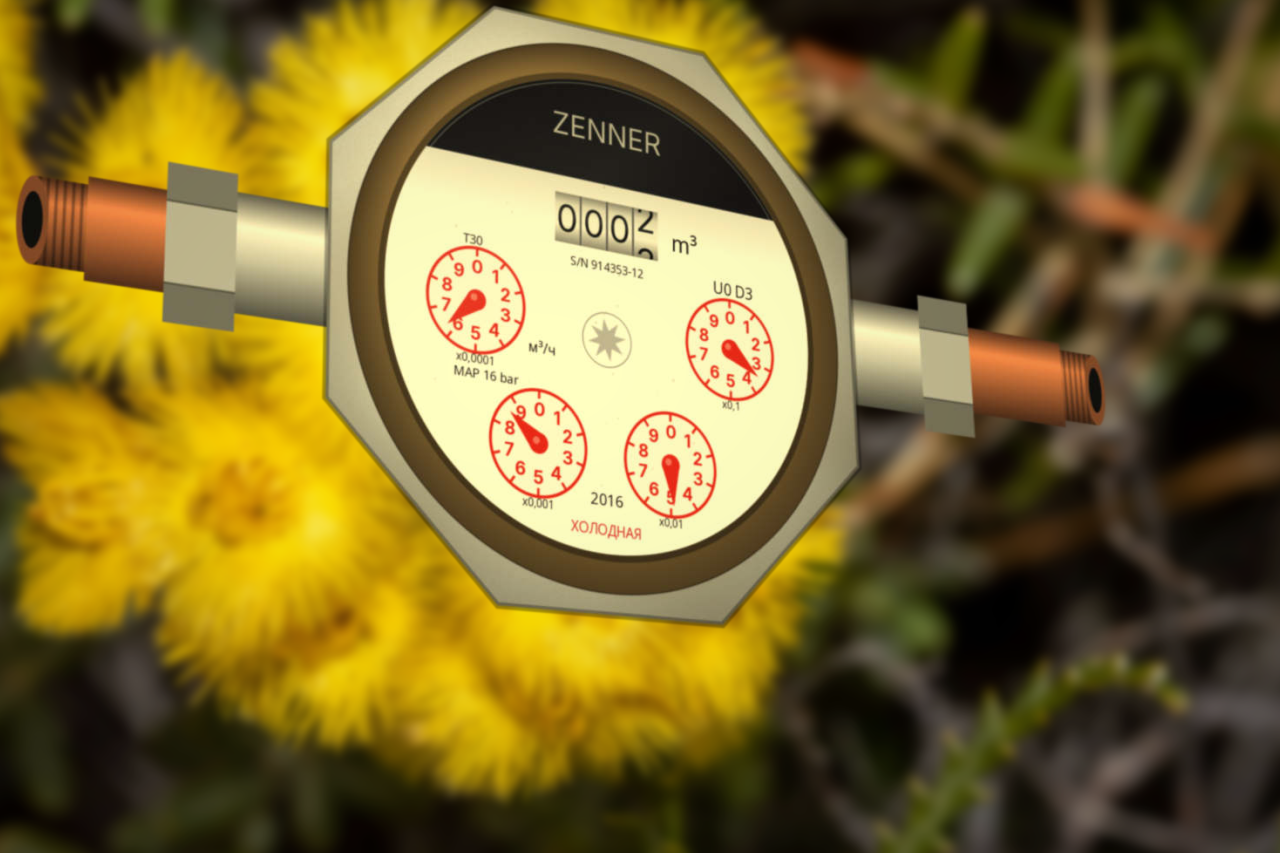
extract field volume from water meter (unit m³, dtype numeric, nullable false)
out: 2.3486 m³
